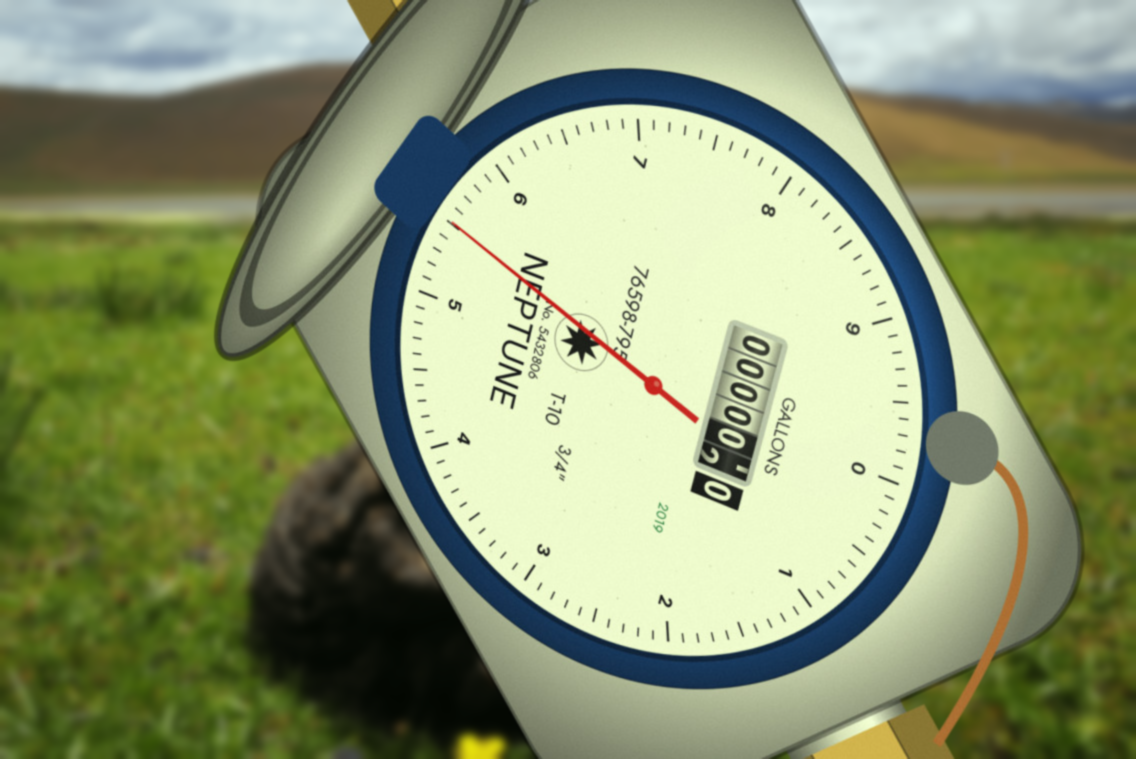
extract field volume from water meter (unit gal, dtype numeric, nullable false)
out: 15.5 gal
